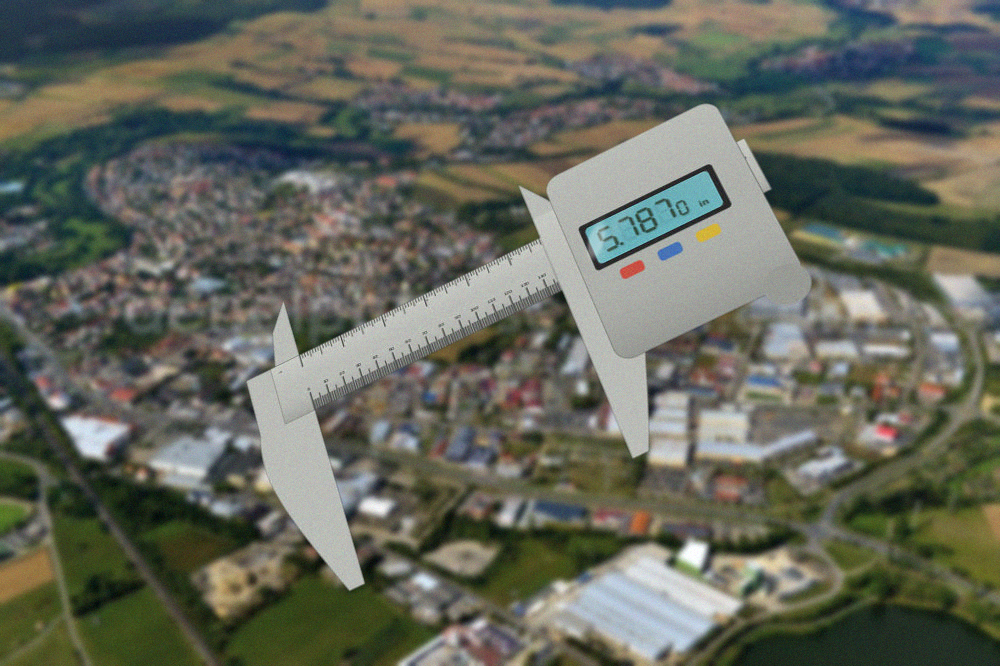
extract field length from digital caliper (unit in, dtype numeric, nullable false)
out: 5.7870 in
